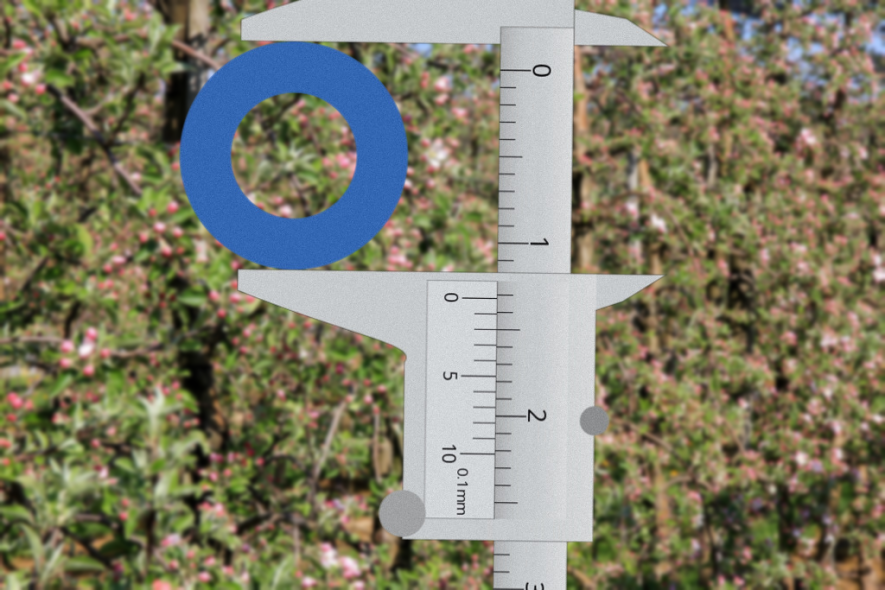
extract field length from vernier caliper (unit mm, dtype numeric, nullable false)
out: 13.2 mm
